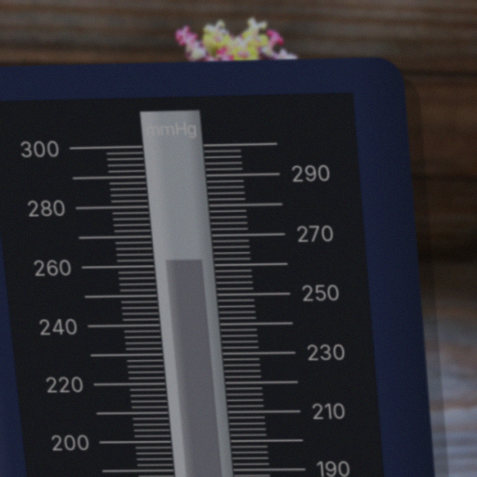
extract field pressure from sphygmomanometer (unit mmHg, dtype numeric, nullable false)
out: 262 mmHg
